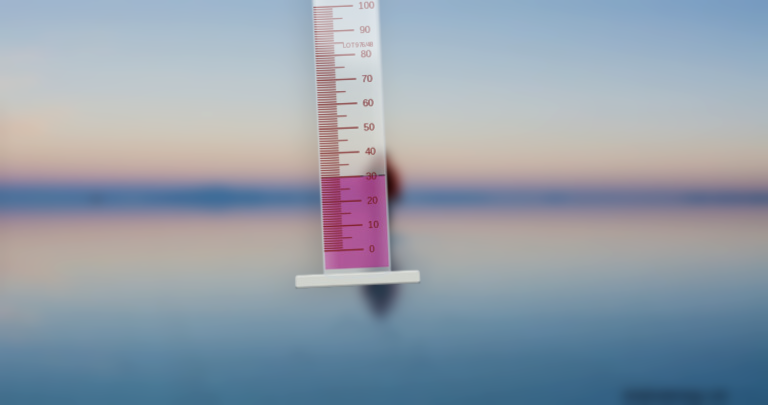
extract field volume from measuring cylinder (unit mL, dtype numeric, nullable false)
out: 30 mL
